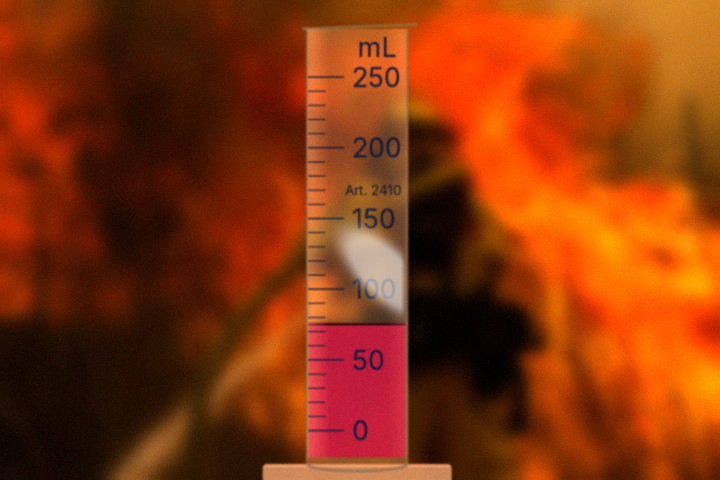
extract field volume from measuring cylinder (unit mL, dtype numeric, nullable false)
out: 75 mL
